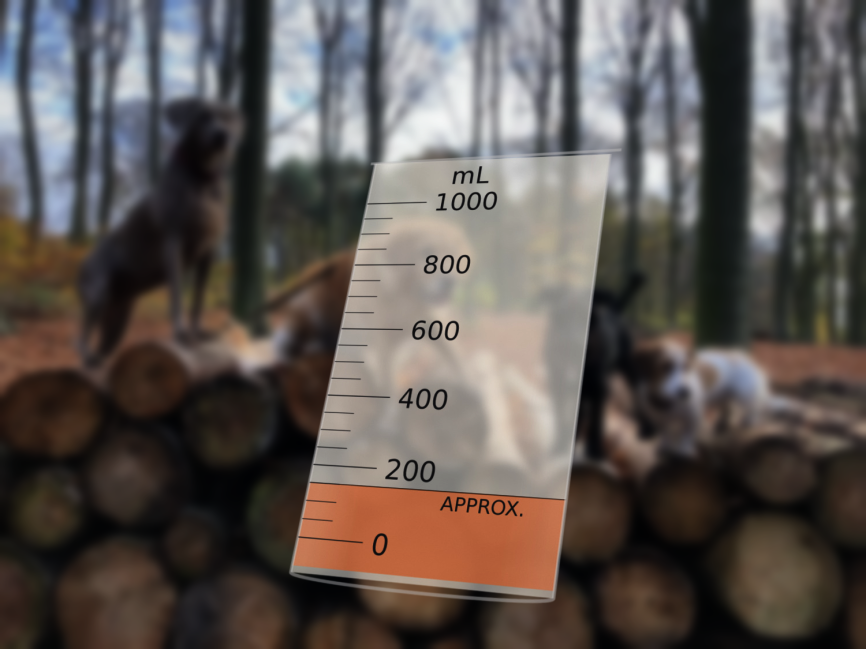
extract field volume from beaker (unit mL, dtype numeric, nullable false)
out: 150 mL
